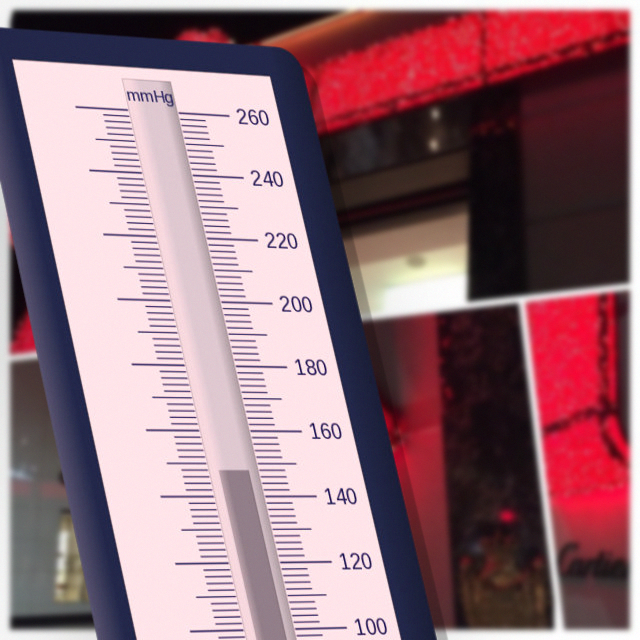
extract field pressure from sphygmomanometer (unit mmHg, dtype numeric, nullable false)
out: 148 mmHg
